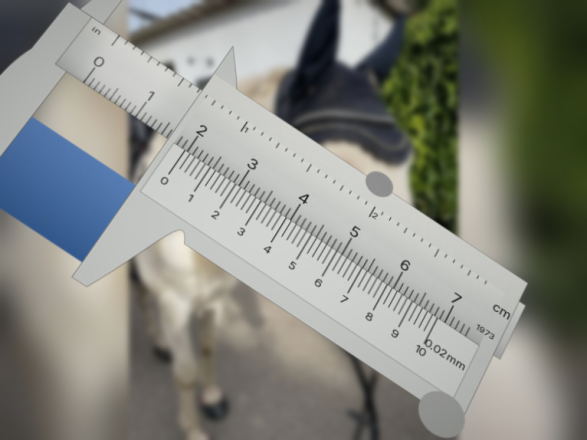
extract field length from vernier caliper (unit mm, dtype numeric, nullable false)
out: 19.6 mm
